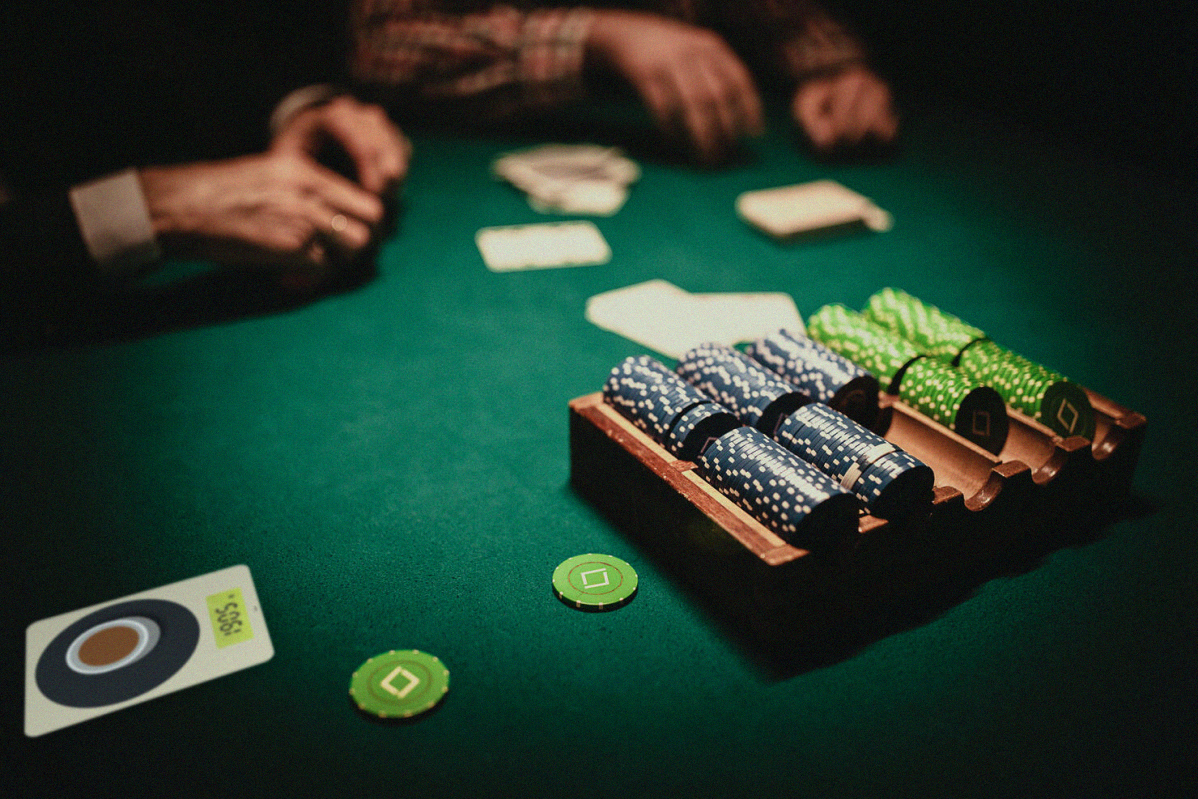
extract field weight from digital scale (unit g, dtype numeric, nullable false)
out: 1905 g
